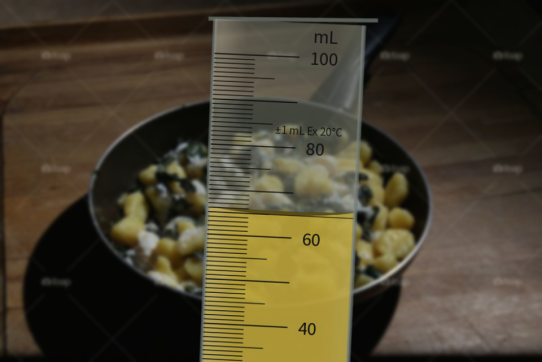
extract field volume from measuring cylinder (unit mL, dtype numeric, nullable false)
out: 65 mL
